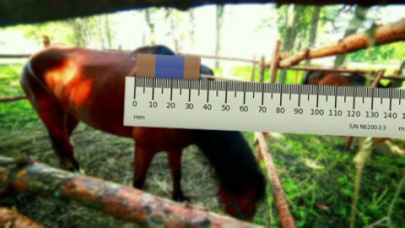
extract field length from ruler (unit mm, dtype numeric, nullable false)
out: 35 mm
